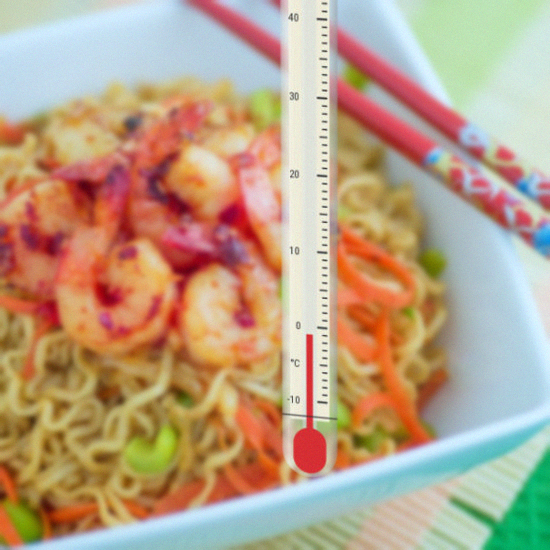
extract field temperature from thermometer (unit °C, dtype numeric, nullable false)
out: -1 °C
